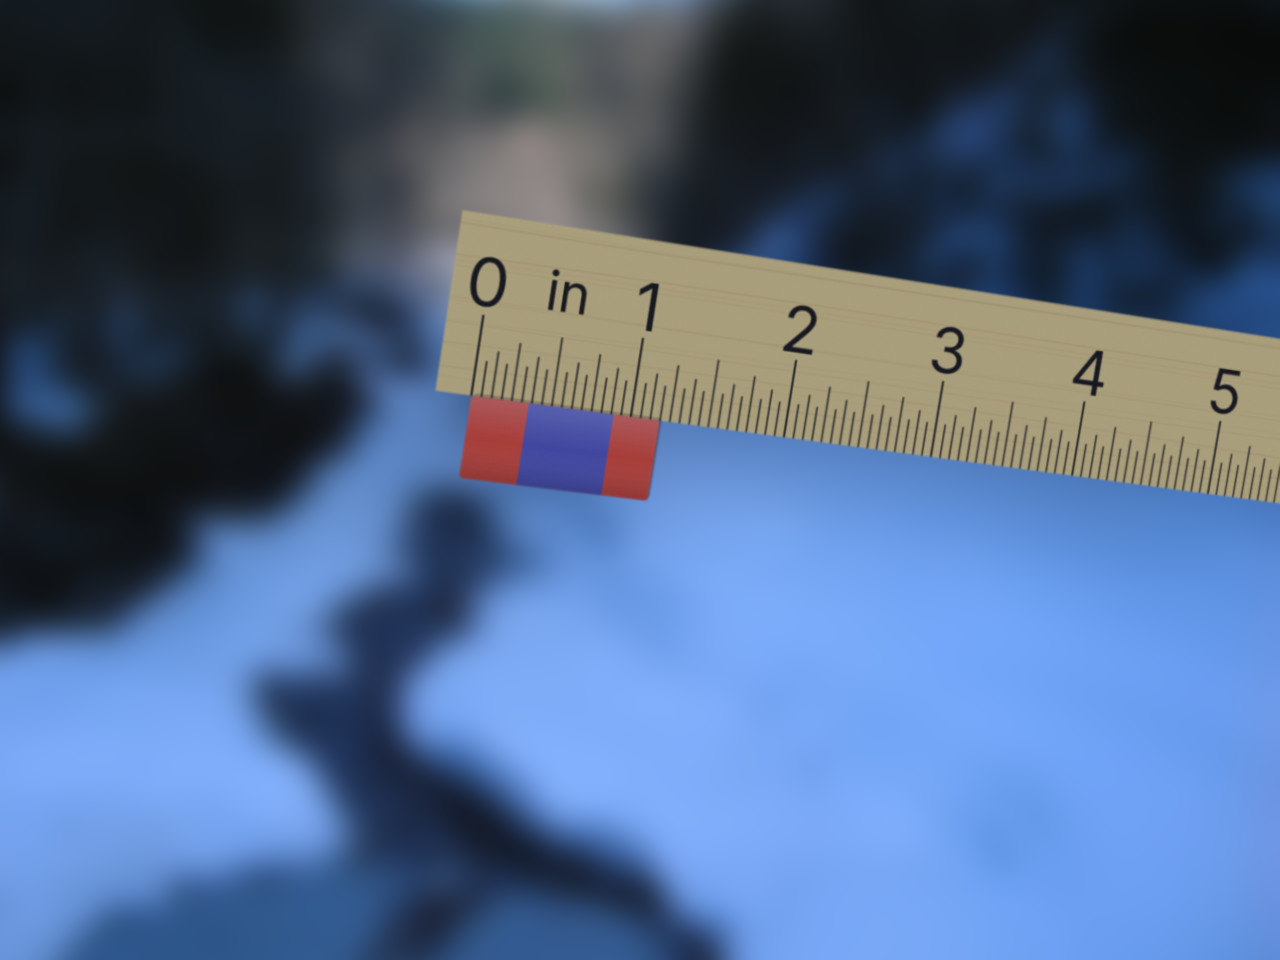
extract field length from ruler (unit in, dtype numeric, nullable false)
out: 1.1875 in
